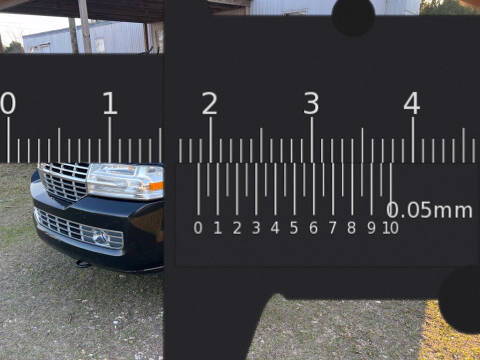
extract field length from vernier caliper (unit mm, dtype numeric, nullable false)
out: 18.8 mm
